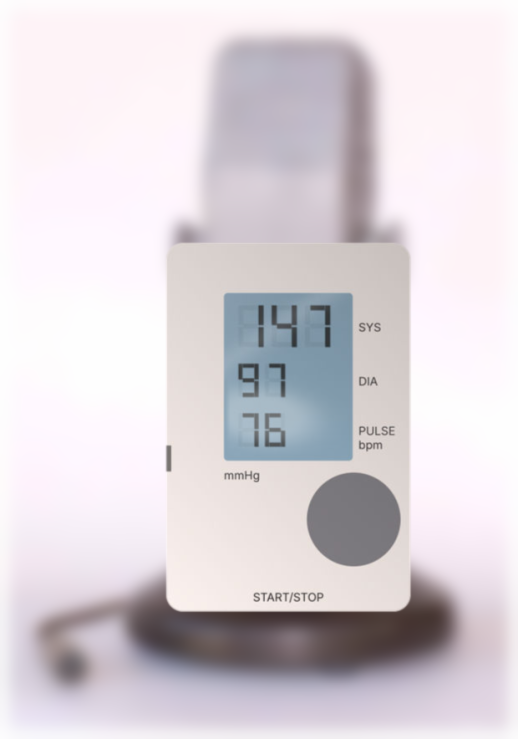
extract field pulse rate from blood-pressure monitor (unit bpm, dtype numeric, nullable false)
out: 76 bpm
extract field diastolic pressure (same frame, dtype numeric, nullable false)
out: 97 mmHg
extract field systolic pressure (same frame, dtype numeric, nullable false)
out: 147 mmHg
